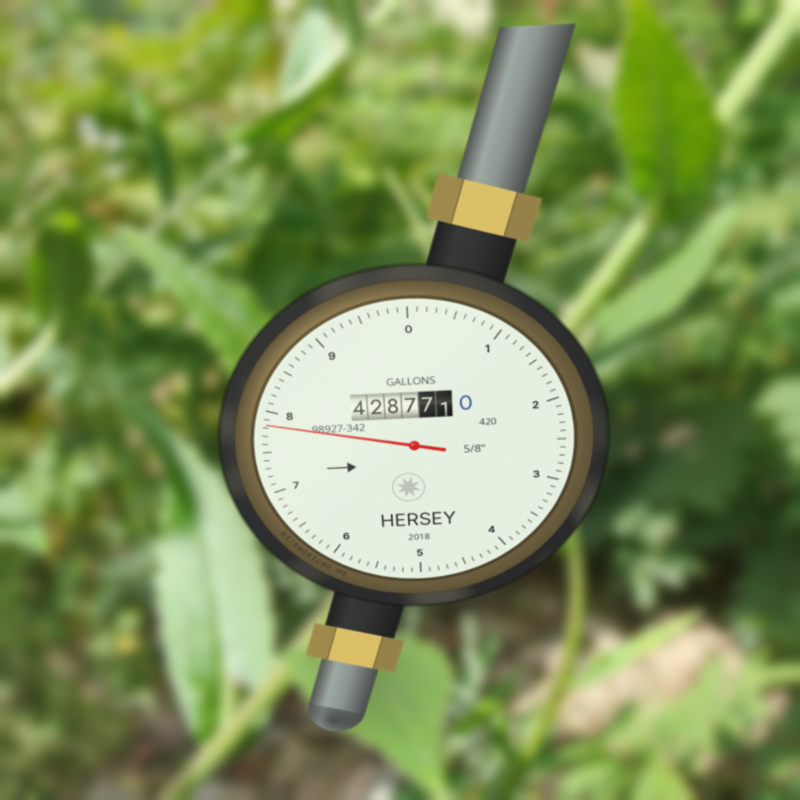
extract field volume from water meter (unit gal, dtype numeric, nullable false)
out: 4287707.8 gal
